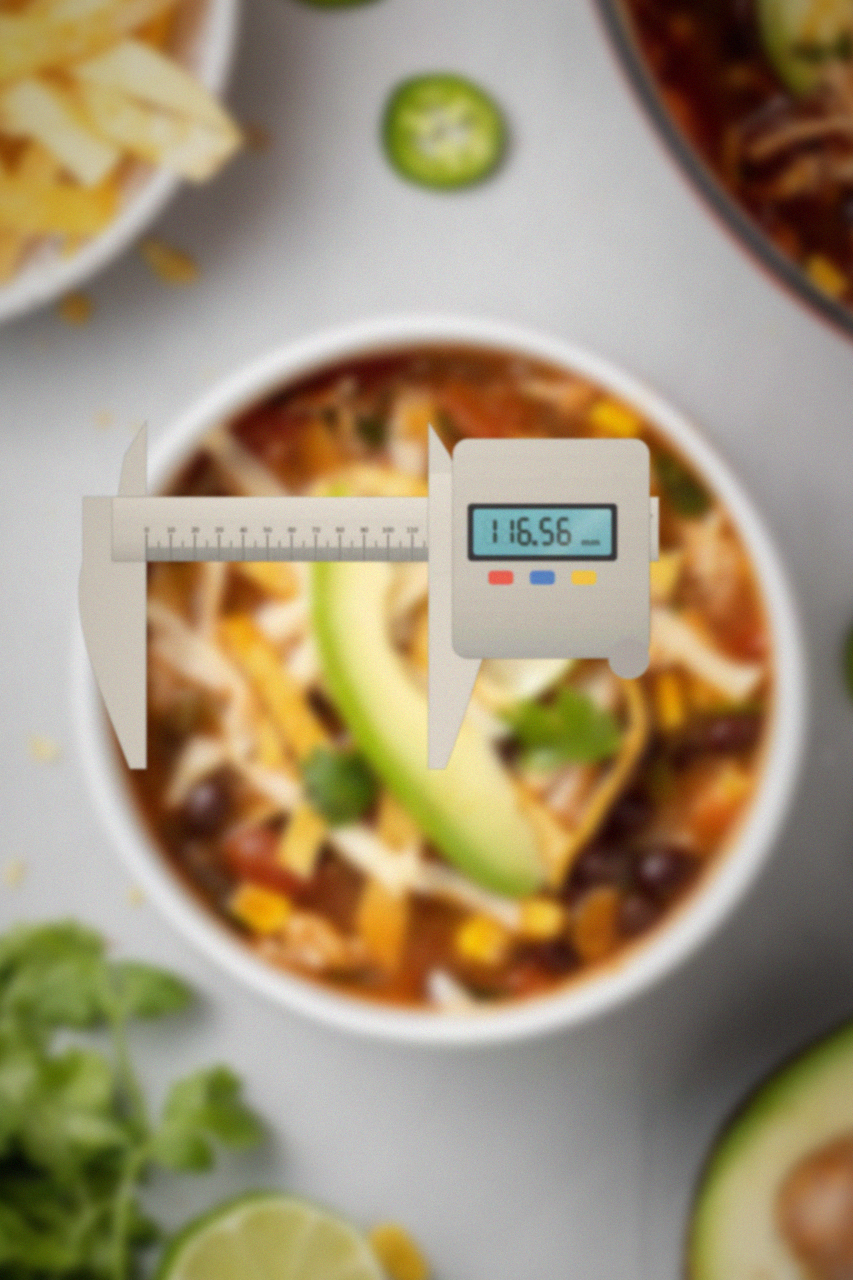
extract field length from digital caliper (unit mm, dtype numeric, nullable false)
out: 116.56 mm
